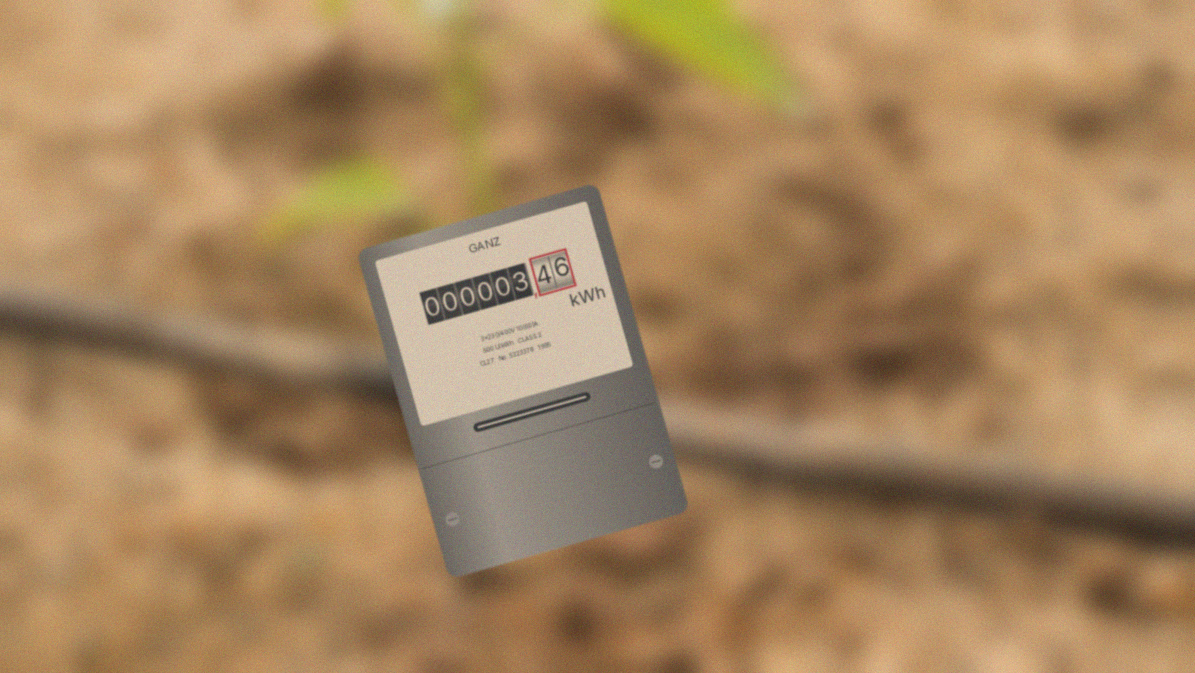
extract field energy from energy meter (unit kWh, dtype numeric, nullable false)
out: 3.46 kWh
